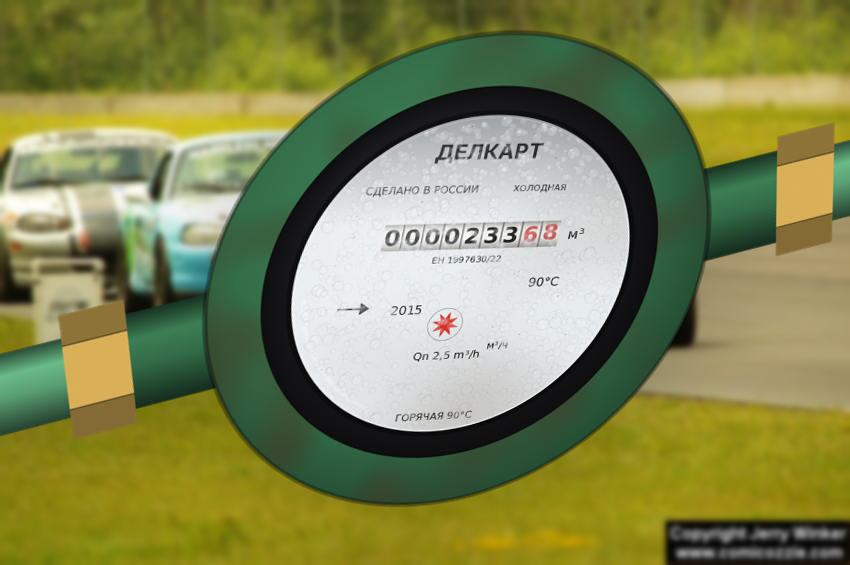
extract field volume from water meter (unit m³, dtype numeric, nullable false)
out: 233.68 m³
